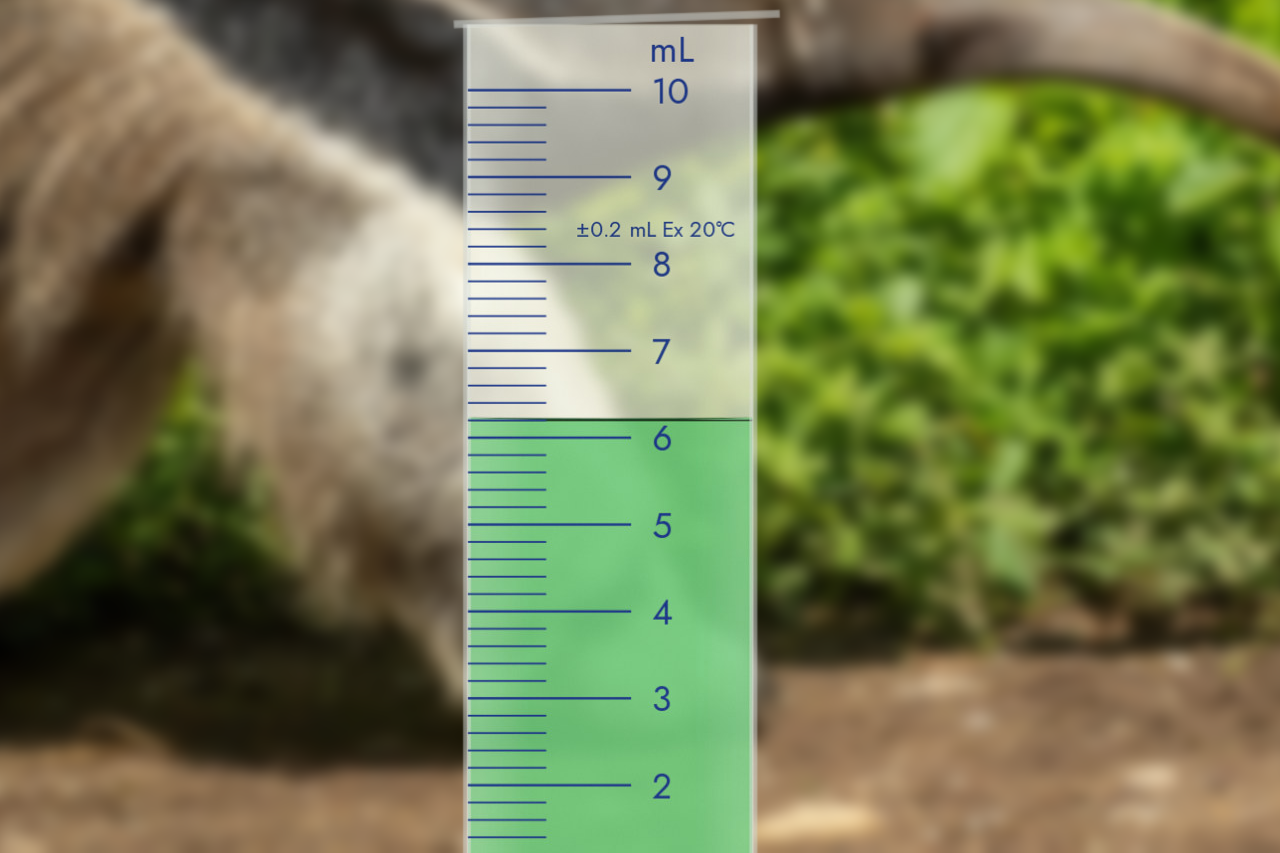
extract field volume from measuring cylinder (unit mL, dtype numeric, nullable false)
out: 6.2 mL
